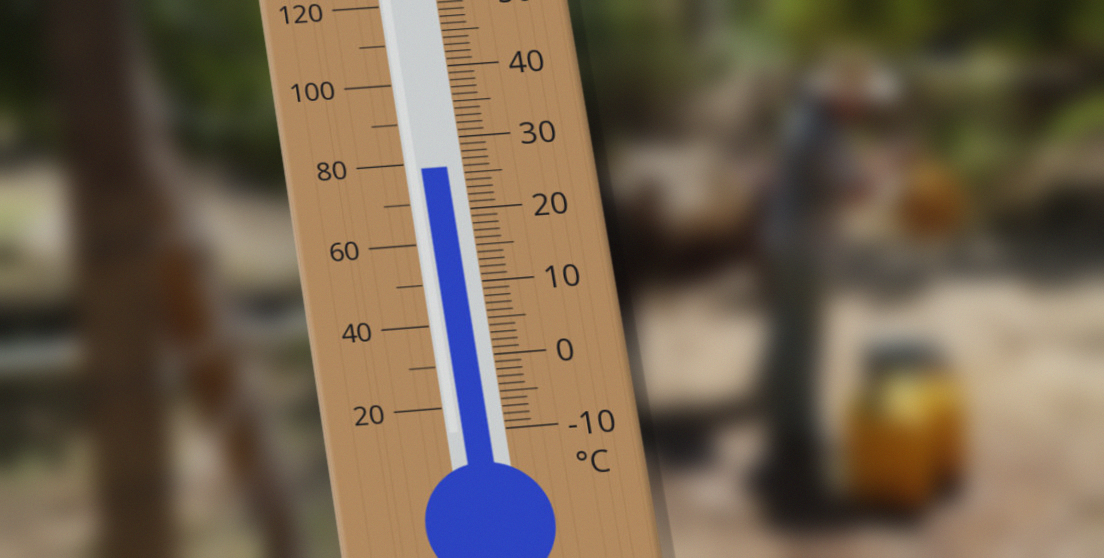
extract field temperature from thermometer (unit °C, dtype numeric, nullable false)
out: 26 °C
